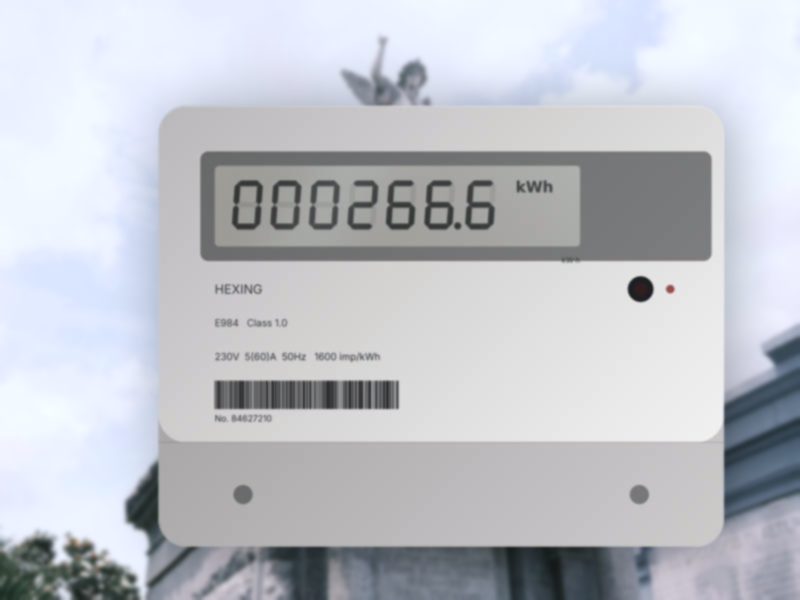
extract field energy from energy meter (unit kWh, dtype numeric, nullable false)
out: 266.6 kWh
